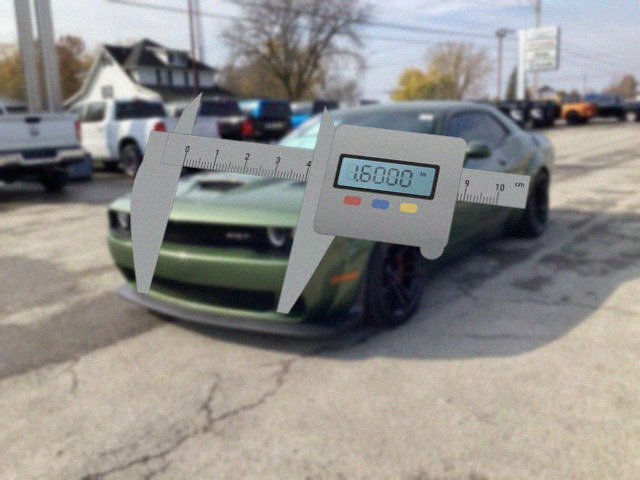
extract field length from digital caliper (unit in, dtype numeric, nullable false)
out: 1.6000 in
